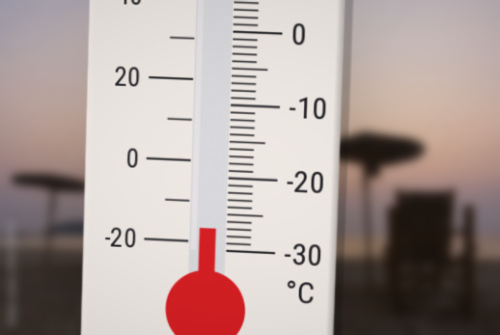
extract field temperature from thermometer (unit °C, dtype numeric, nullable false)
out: -27 °C
